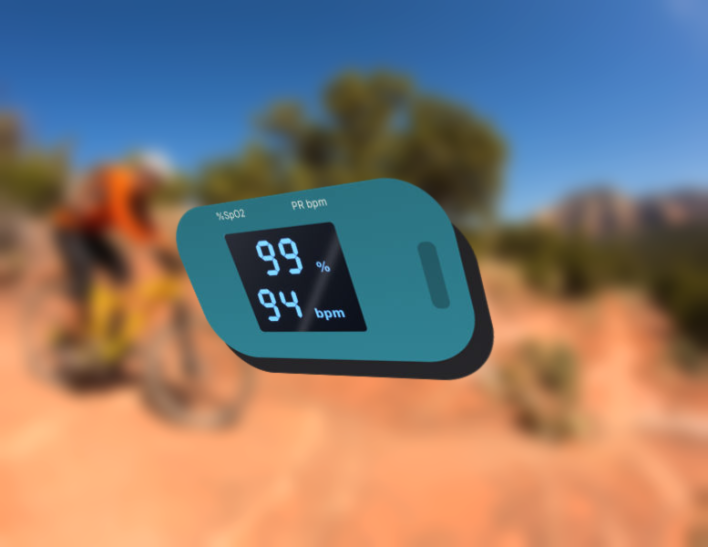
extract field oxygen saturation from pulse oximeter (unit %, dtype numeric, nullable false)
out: 99 %
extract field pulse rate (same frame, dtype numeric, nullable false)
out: 94 bpm
